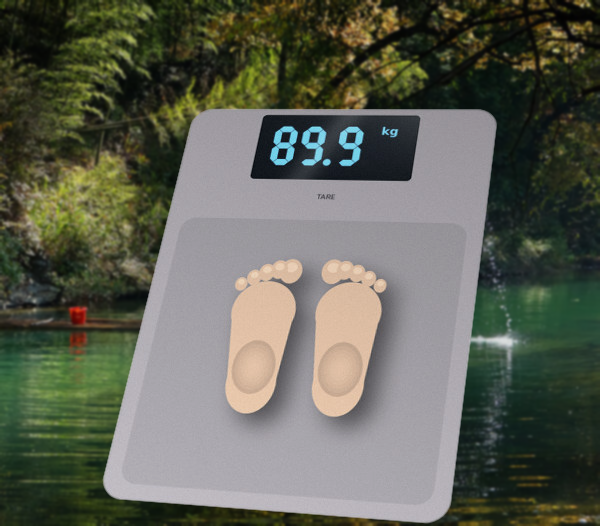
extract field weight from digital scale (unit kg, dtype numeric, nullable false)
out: 89.9 kg
